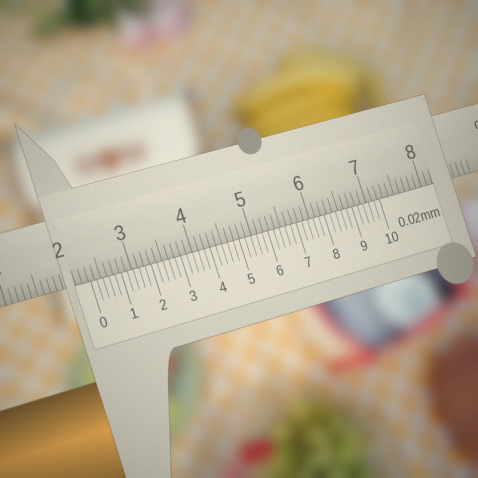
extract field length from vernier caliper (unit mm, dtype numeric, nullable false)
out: 23.4 mm
